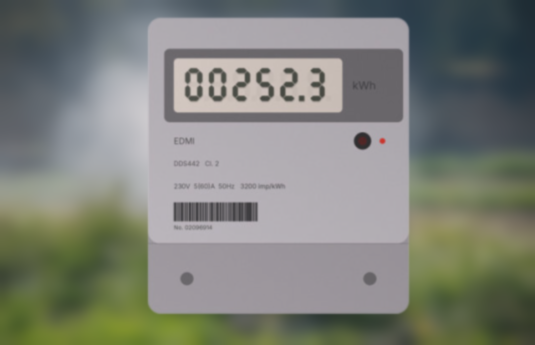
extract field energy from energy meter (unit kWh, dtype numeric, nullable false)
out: 252.3 kWh
